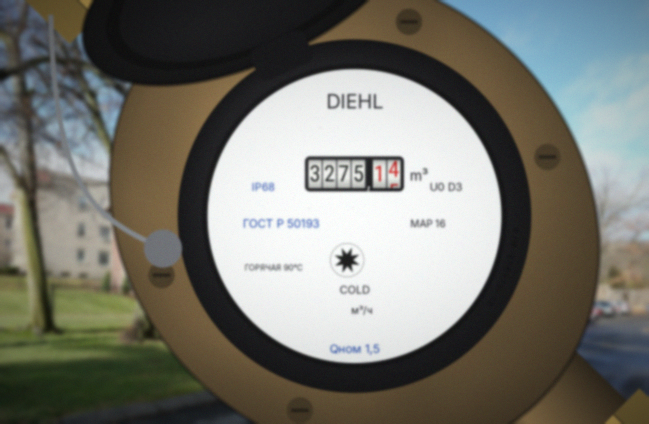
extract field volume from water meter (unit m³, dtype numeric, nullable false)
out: 3275.14 m³
